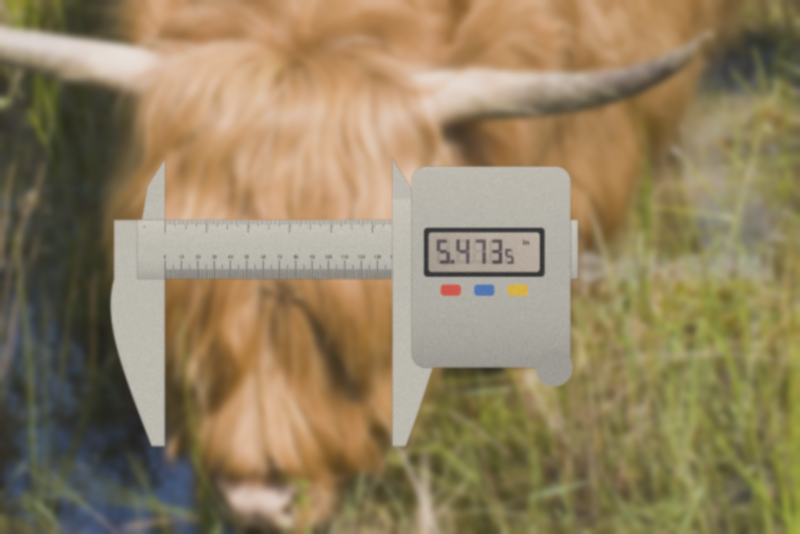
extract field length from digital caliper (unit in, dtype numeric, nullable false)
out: 5.4735 in
